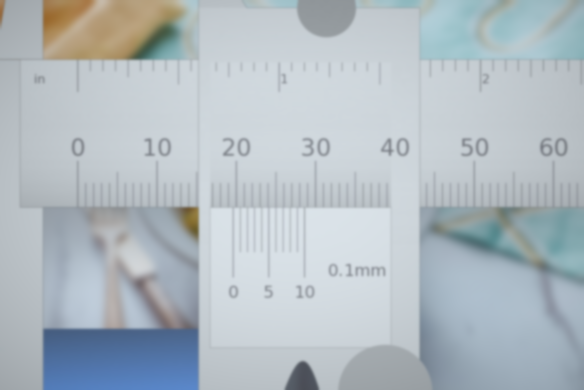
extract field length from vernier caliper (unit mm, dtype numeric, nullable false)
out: 19.6 mm
